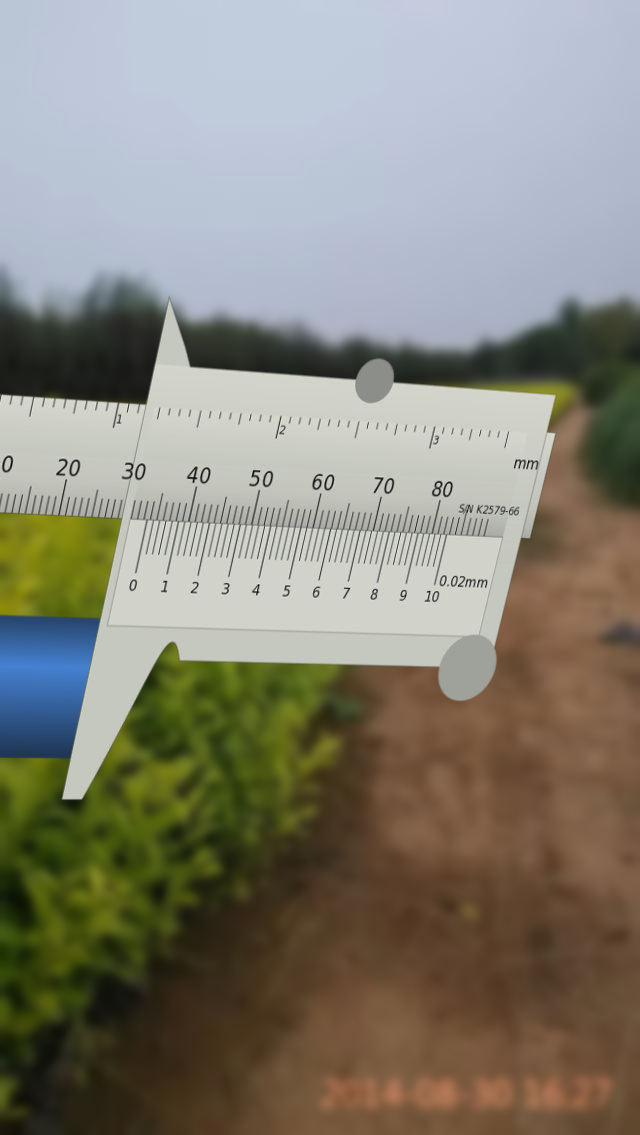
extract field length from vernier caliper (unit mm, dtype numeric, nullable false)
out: 33.5 mm
